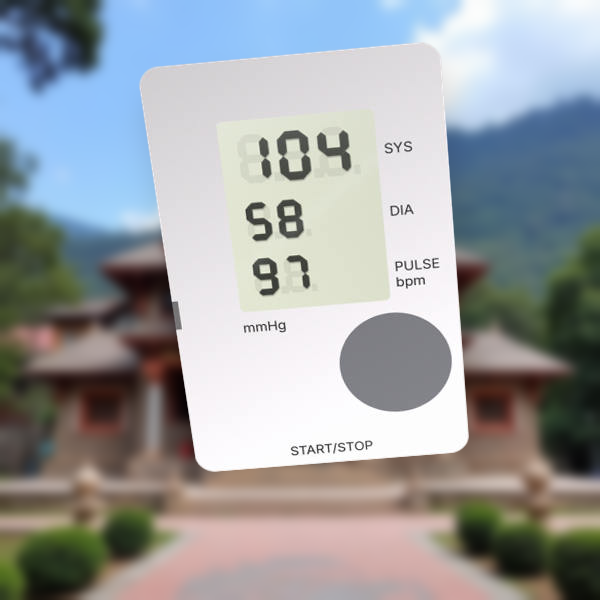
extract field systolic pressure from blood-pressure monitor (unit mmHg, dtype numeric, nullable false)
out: 104 mmHg
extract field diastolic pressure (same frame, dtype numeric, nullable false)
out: 58 mmHg
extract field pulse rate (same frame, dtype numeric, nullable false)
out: 97 bpm
